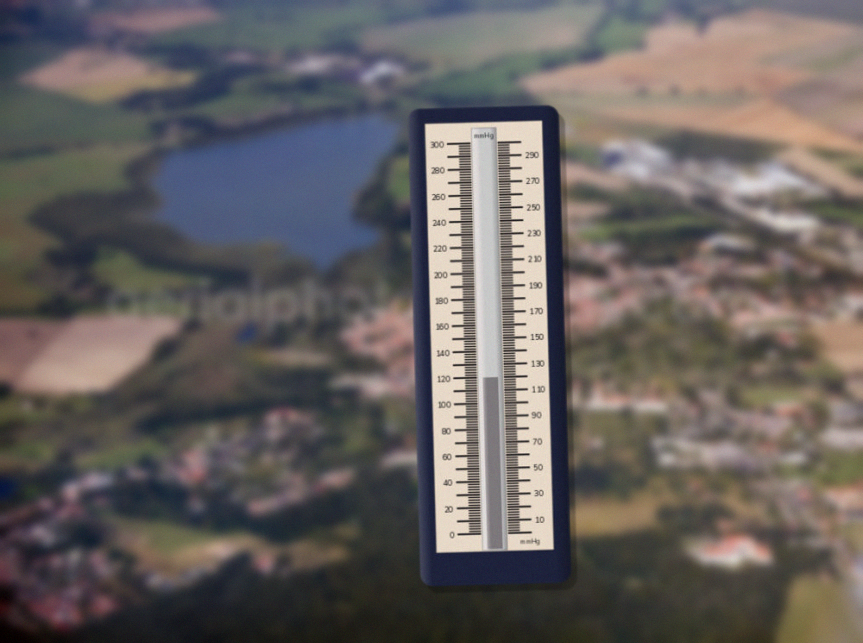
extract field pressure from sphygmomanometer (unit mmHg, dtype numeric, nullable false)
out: 120 mmHg
